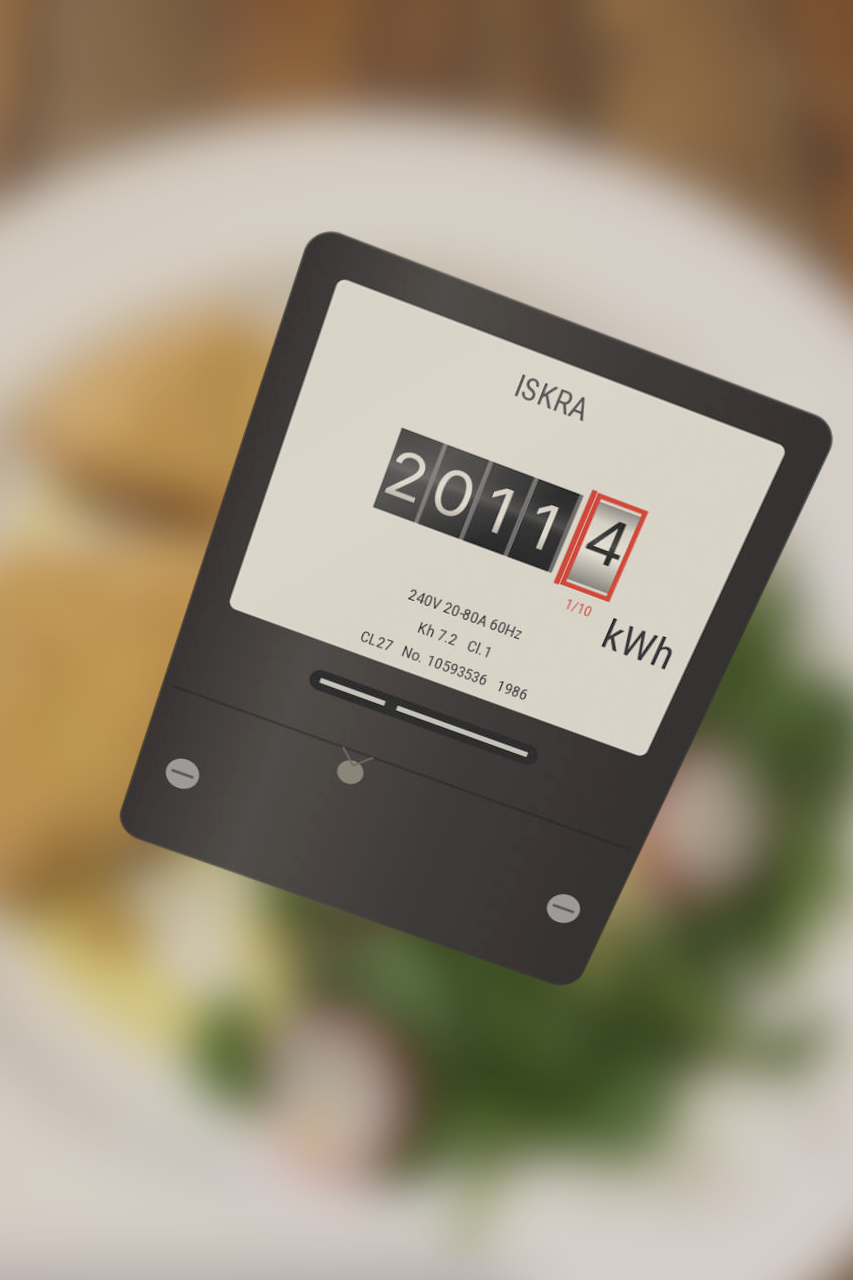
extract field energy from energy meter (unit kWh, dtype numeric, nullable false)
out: 2011.4 kWh
